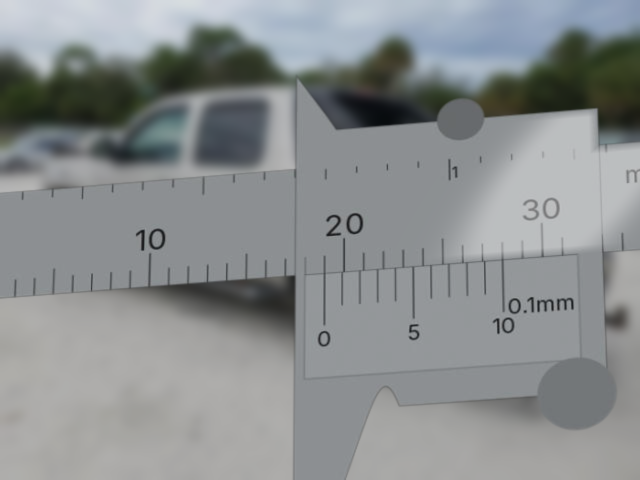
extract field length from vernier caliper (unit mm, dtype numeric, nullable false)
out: 19.0 mm
